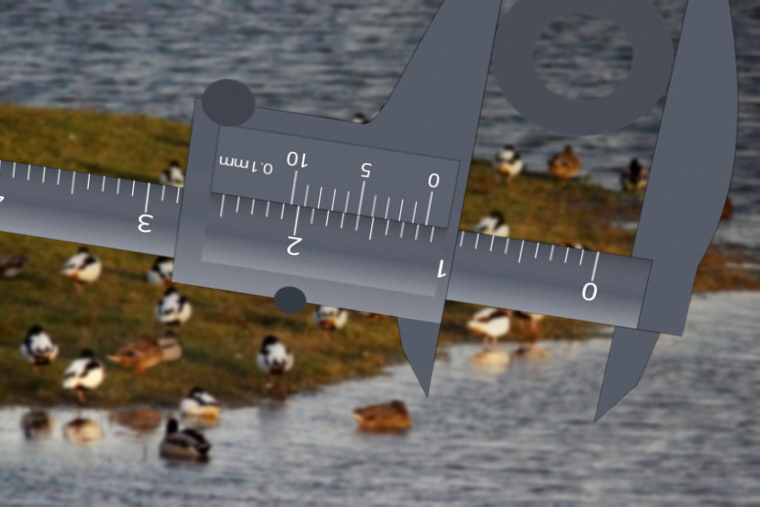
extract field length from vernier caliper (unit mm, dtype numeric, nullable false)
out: 11.5 mm
